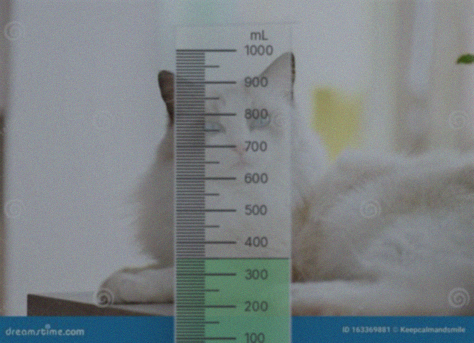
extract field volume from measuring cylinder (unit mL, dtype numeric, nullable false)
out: 350 mL
